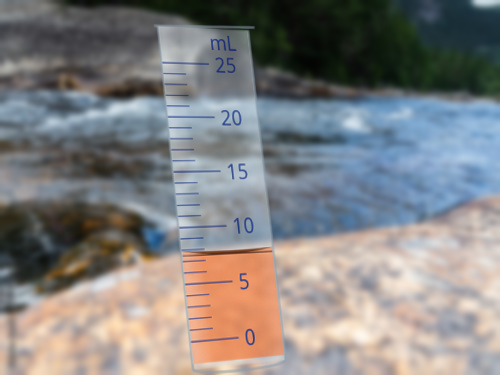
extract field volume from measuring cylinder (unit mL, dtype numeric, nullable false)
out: 7.5 mL
